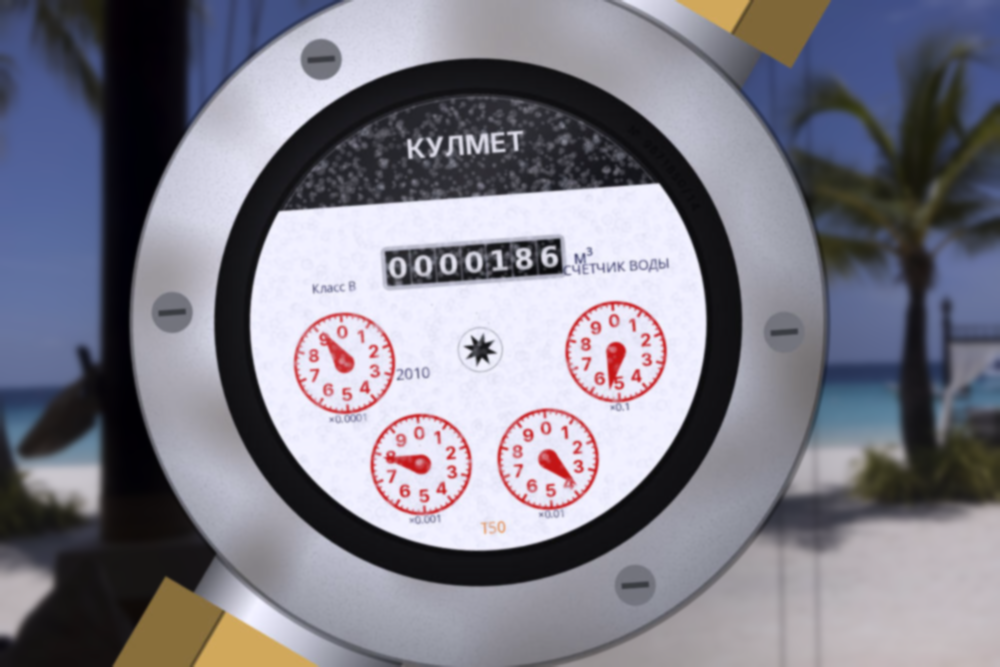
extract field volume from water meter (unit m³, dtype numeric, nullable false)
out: 186.5379 m³
